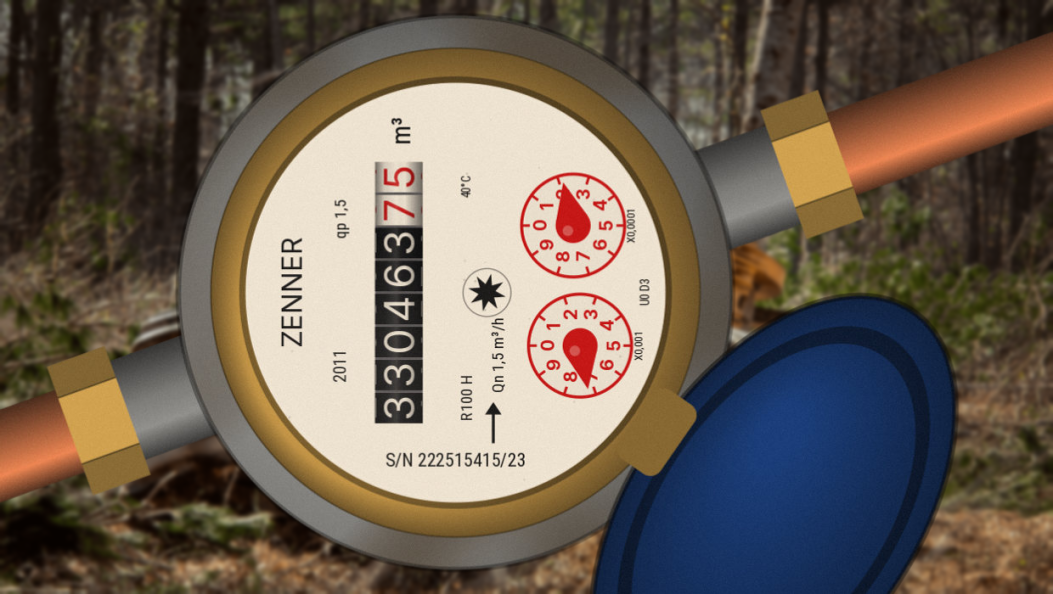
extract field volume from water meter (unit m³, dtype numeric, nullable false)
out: 330463.7572 m³
